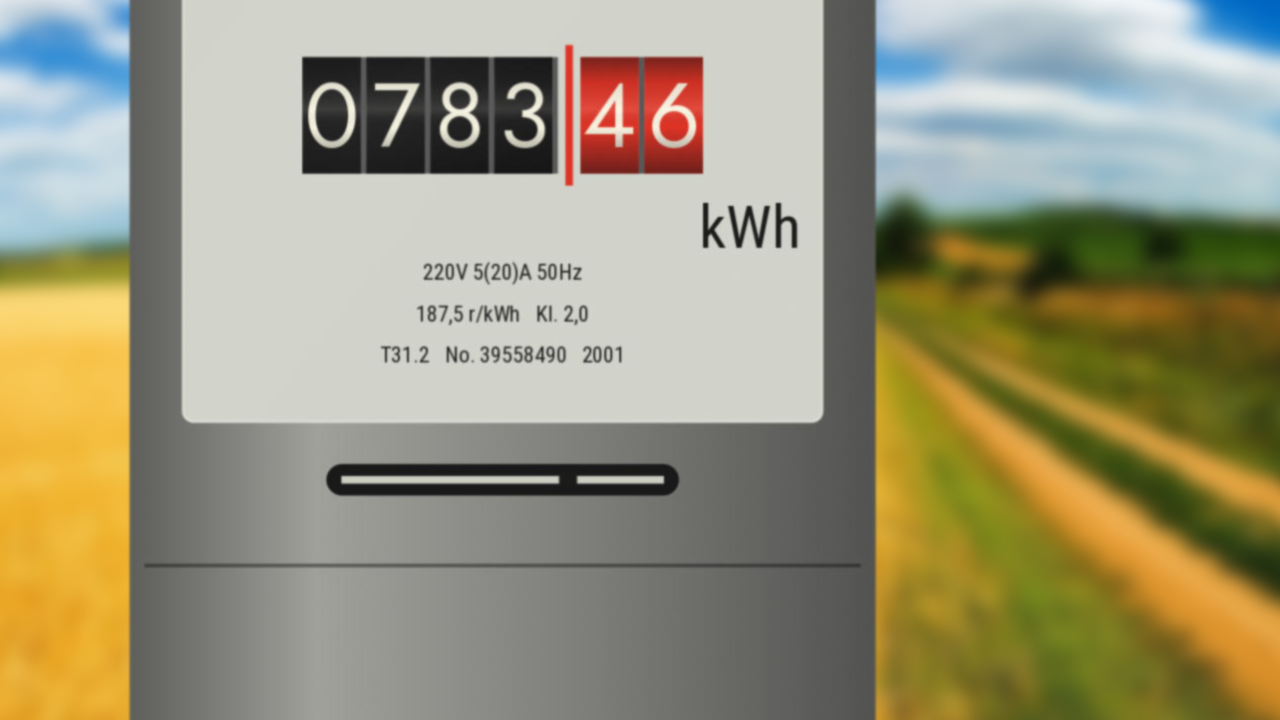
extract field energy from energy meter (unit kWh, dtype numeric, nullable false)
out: 783.46 kWh
